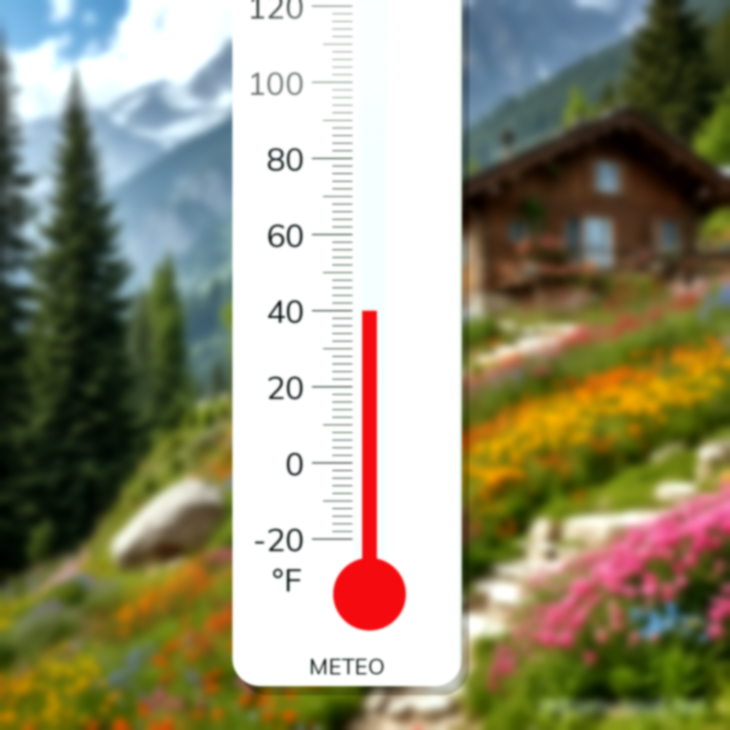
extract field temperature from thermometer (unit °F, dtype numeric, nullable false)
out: 40 °F
